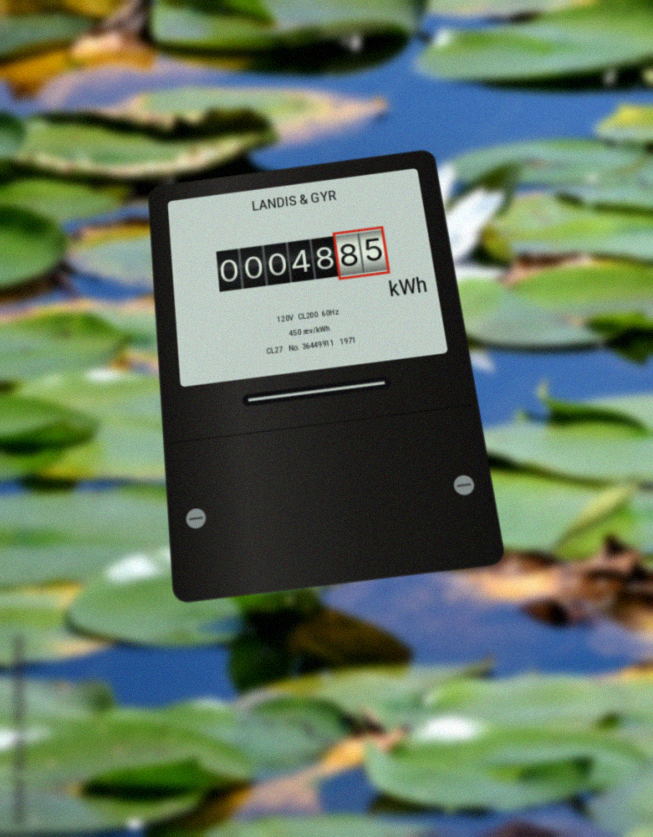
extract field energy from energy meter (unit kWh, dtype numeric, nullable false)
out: 48.85 kWh
